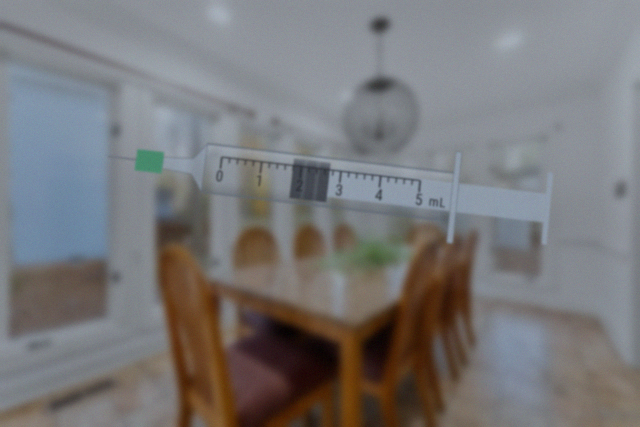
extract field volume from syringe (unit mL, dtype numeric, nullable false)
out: 1.8 mL
